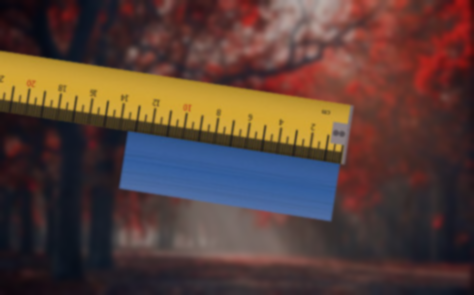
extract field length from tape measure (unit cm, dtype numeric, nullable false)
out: 13.5 cm
